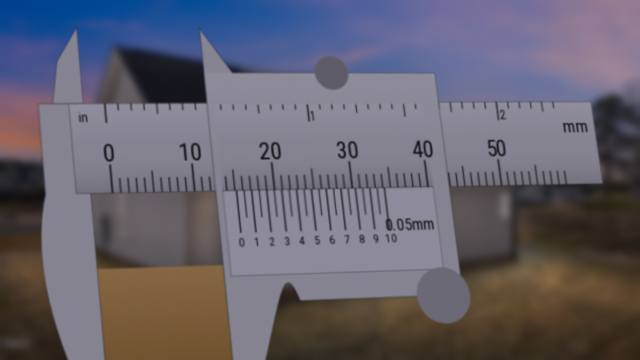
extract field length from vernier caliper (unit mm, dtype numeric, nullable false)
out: 15.2 mm
